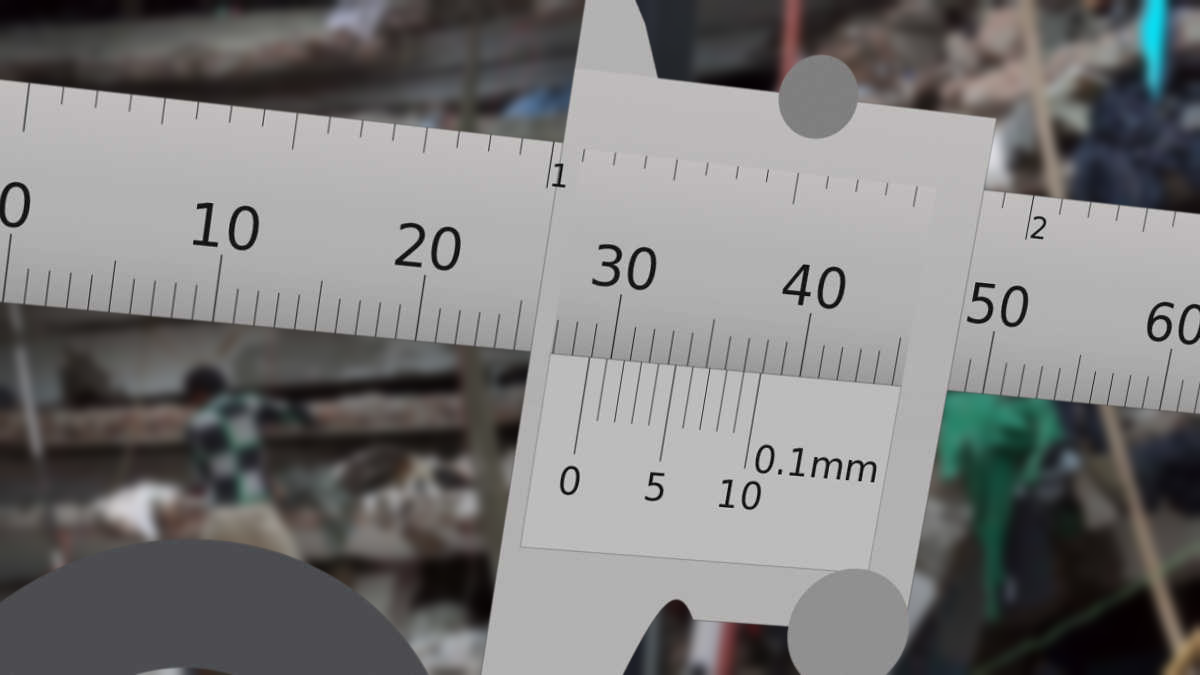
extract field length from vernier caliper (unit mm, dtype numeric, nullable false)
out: 28.9 mm
